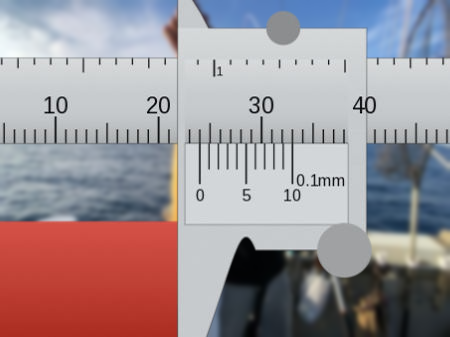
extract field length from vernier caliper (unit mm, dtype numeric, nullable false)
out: 24.0 mm
